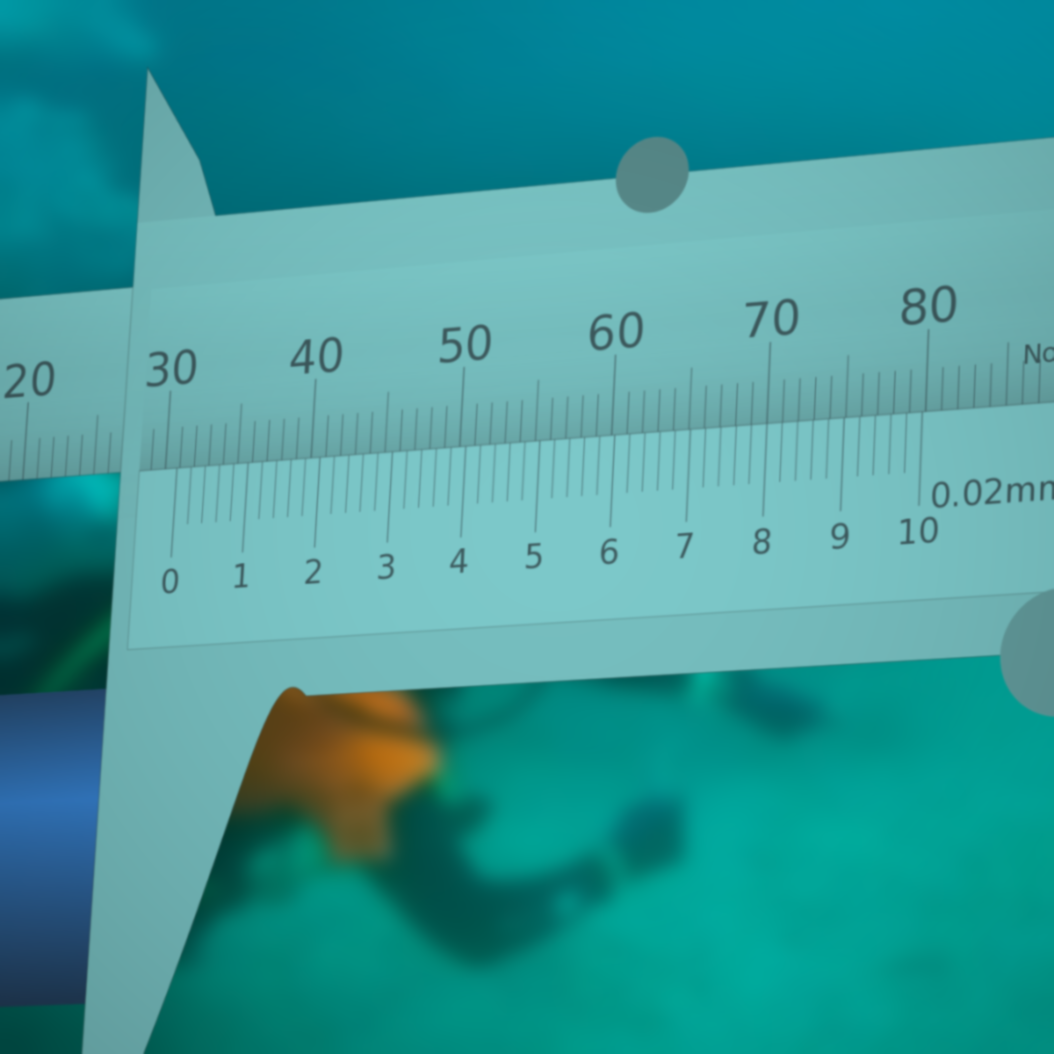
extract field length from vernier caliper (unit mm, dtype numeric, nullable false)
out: 30.8 mm
